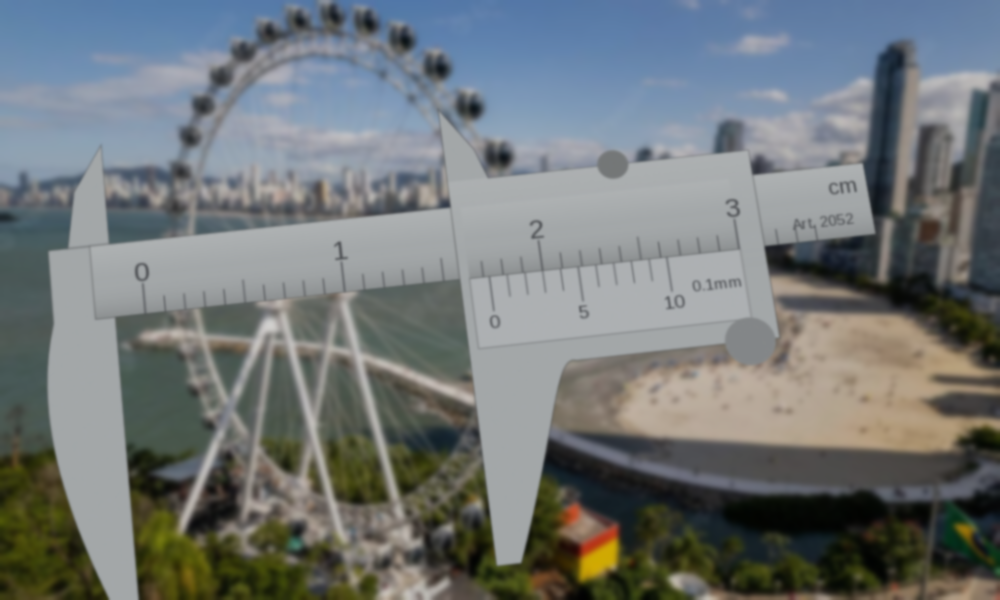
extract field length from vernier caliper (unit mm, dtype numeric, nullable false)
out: 17.3 mm
